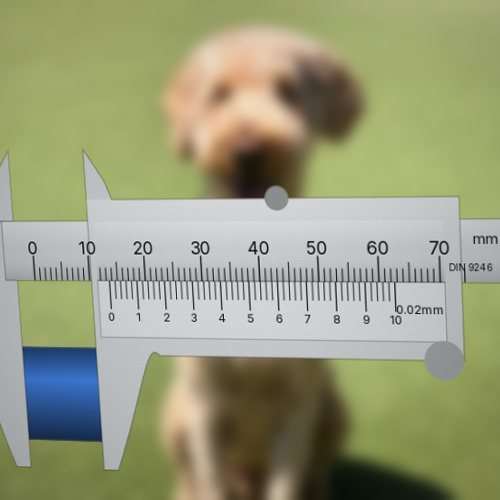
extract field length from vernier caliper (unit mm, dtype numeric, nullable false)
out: 13.6 mm
